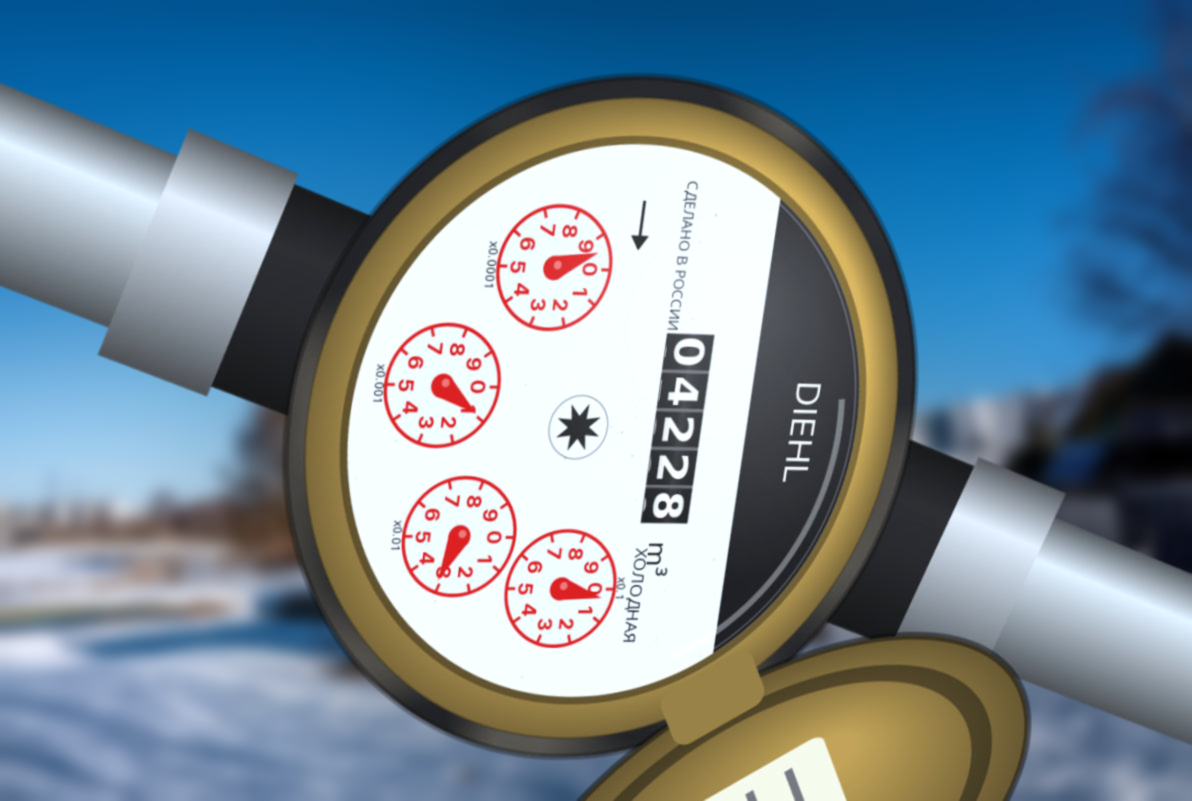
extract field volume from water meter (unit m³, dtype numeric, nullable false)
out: 4228.0309 m³
